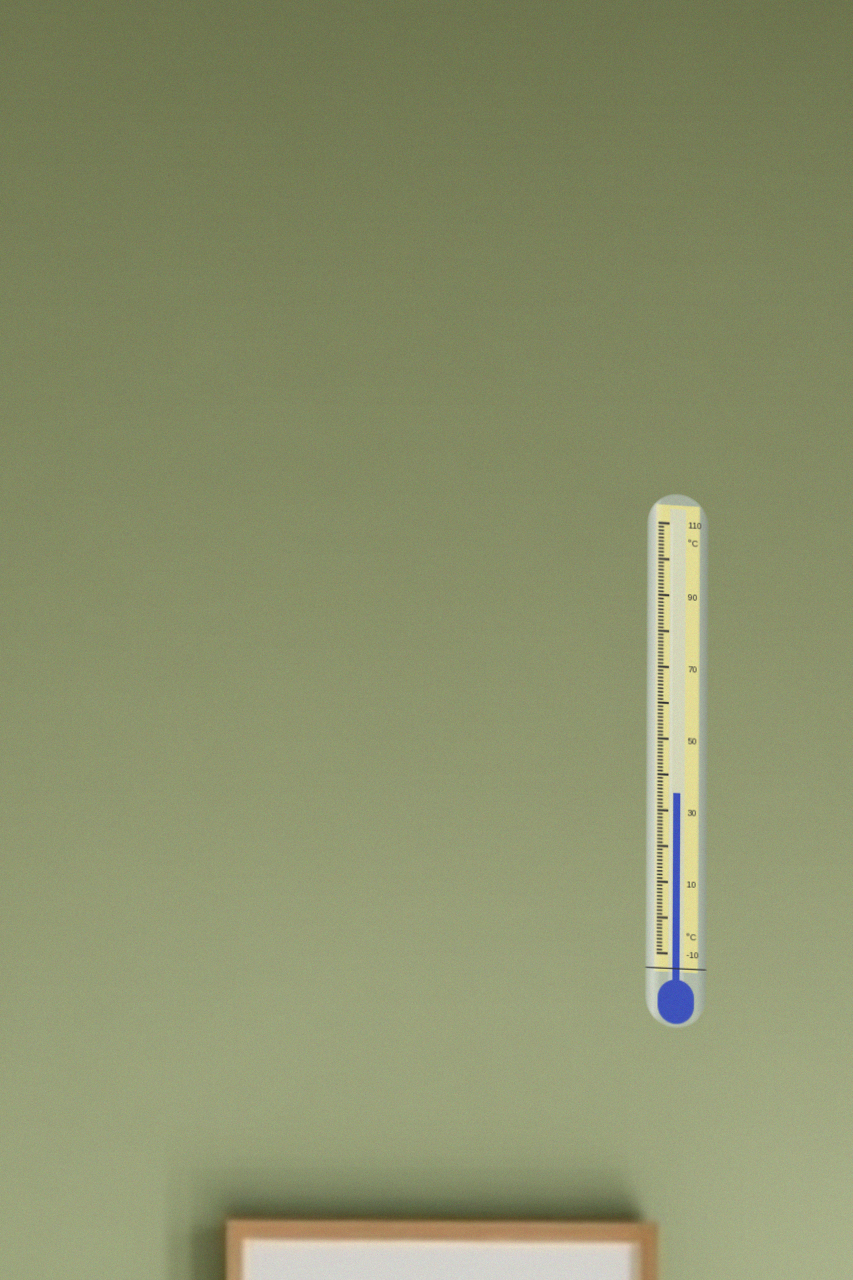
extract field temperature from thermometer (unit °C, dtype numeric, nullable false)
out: 35 °C
